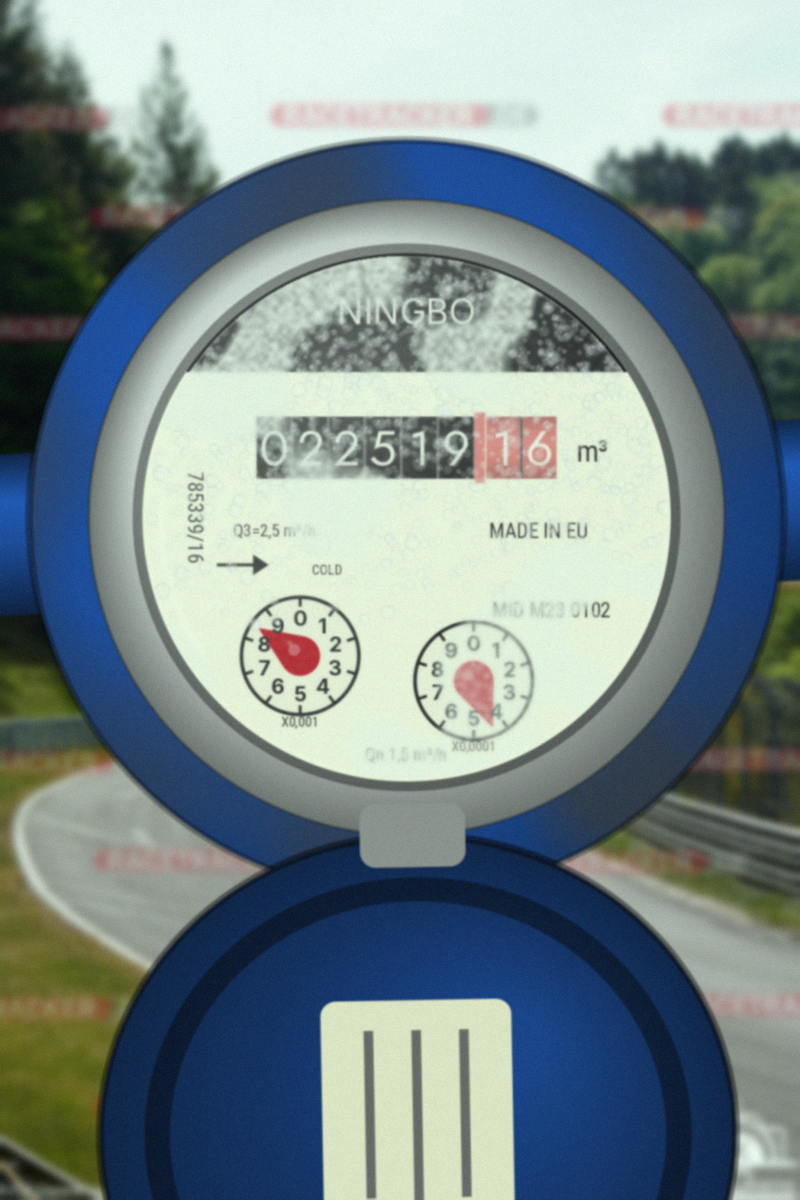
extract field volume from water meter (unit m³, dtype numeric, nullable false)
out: 22519.1684 m³
